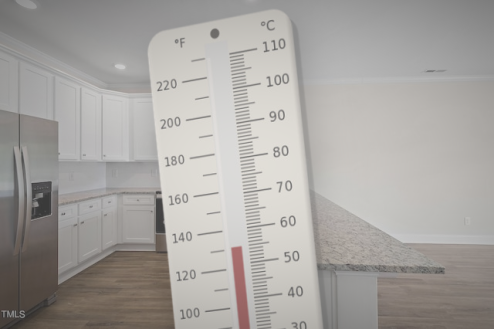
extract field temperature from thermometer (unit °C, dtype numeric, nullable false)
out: 55 °C
